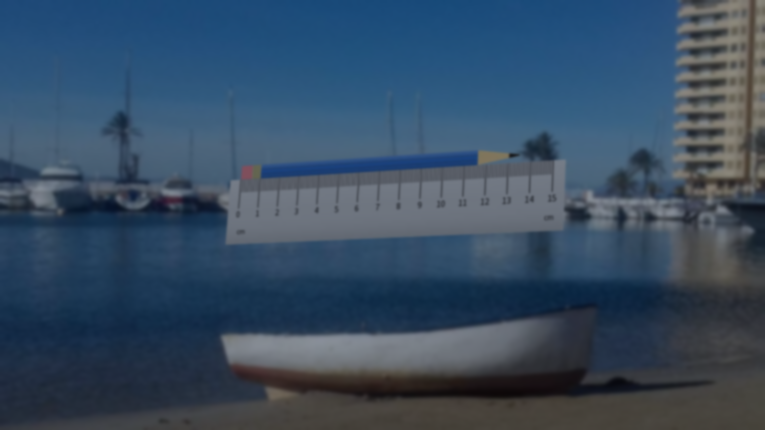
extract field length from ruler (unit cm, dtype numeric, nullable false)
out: 13.5 cm
